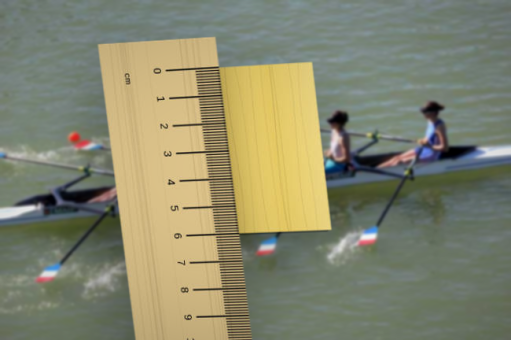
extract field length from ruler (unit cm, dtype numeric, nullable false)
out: 6 cm
